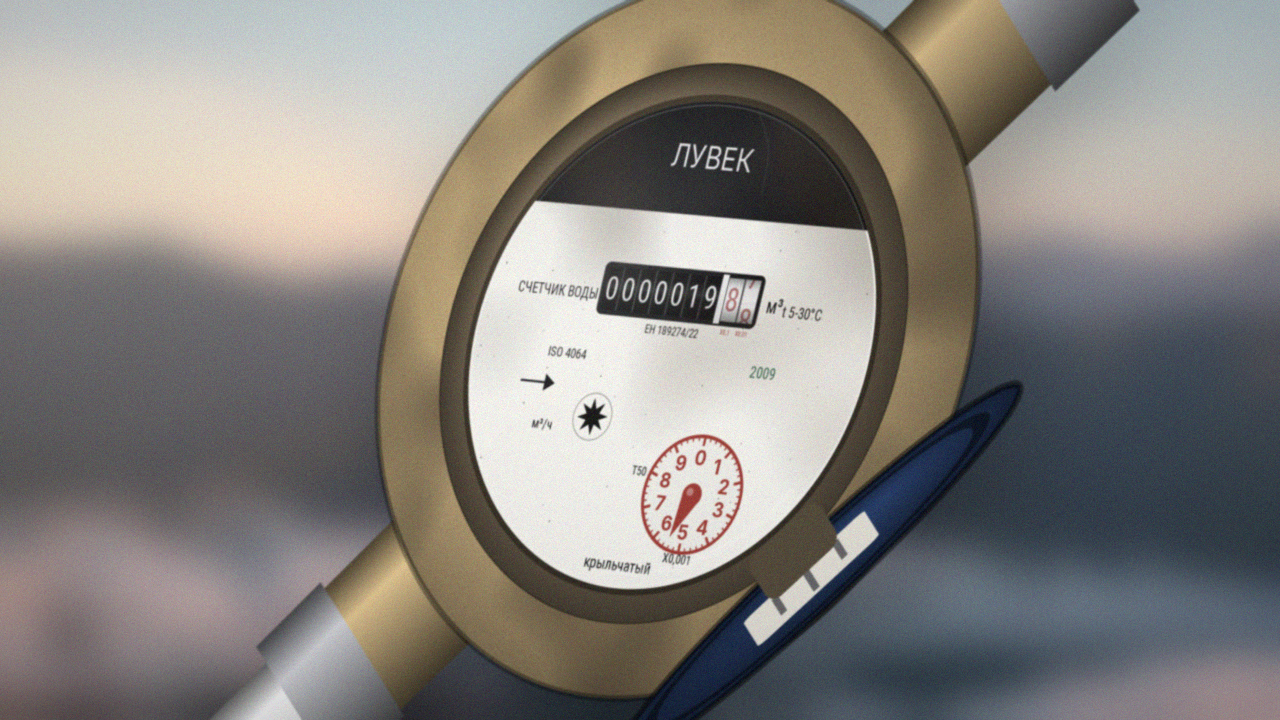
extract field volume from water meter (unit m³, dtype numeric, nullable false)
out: 19.875 m³
